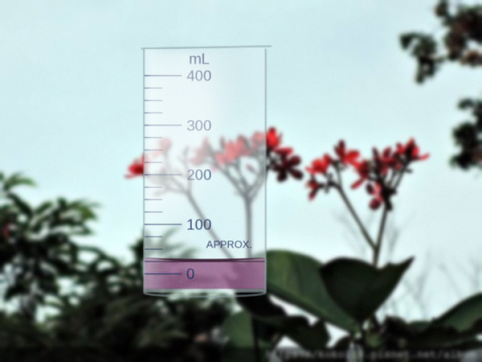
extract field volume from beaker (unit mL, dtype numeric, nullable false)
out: 25 mL
